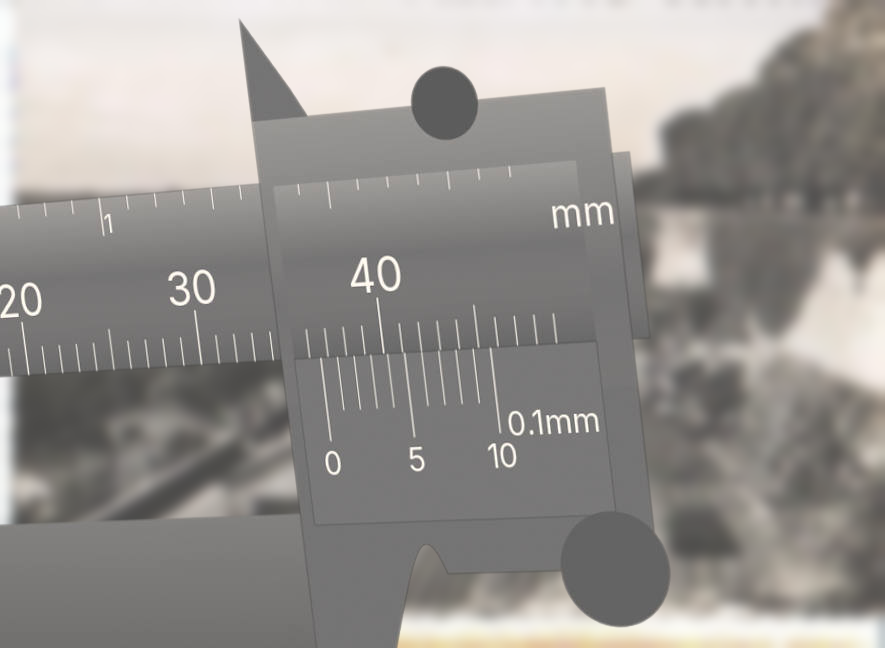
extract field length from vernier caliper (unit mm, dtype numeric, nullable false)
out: 36.6 mm
